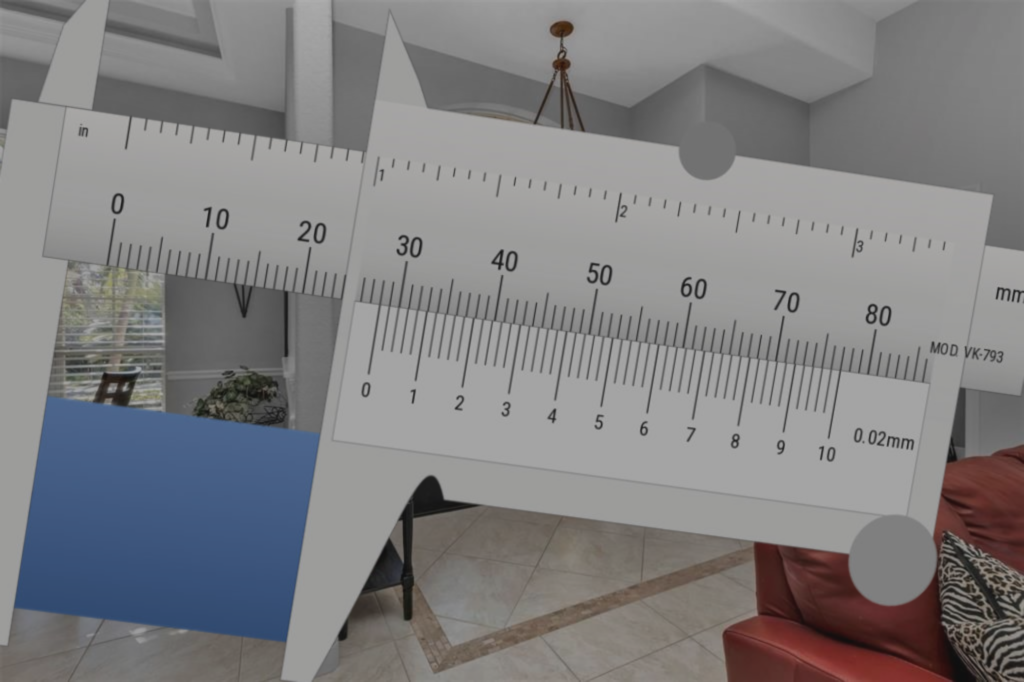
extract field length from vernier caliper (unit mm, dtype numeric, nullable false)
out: 28.0 mm
